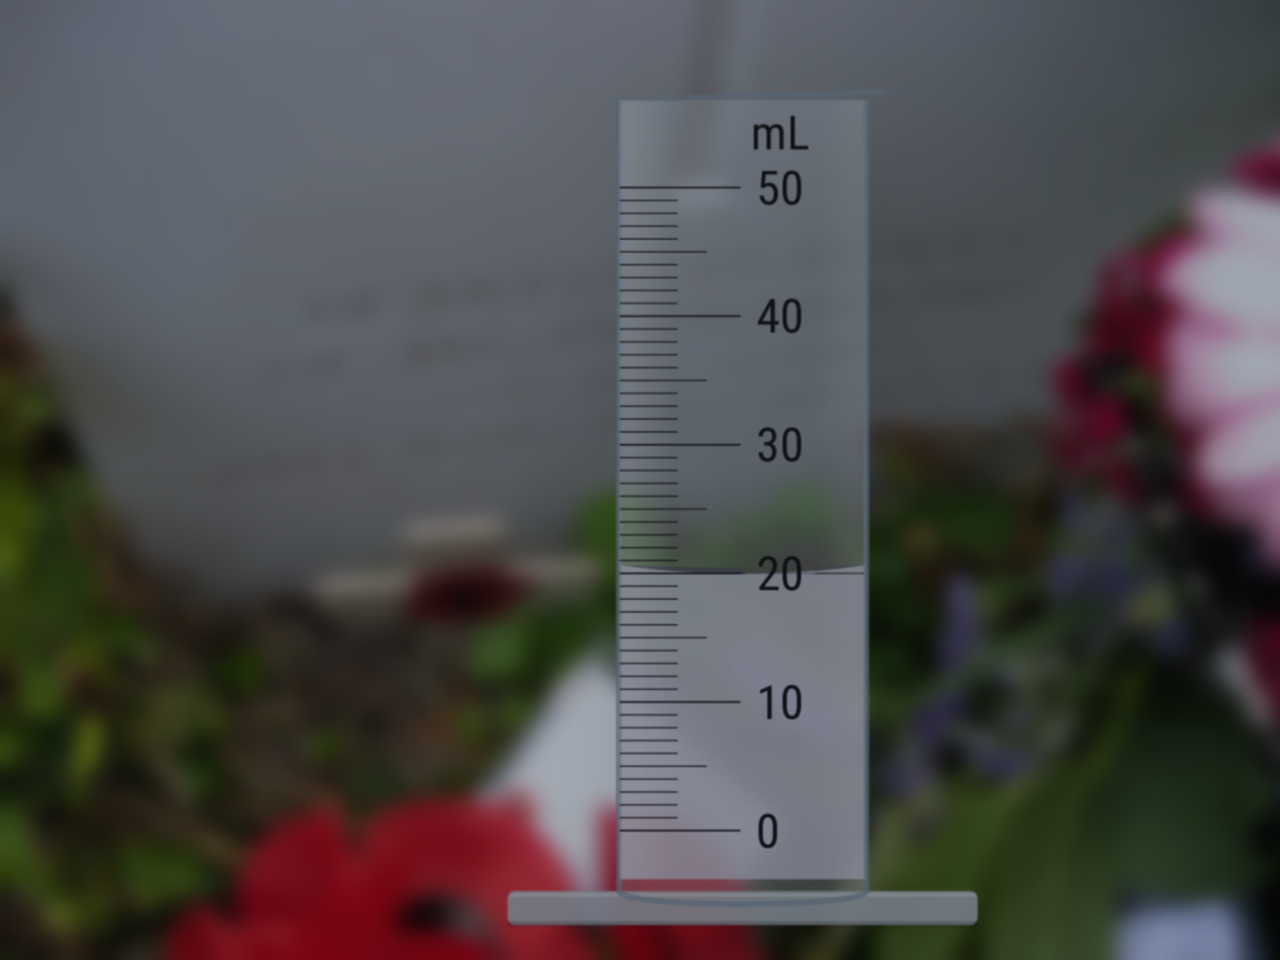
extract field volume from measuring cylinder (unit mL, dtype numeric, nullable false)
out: 20 mL
